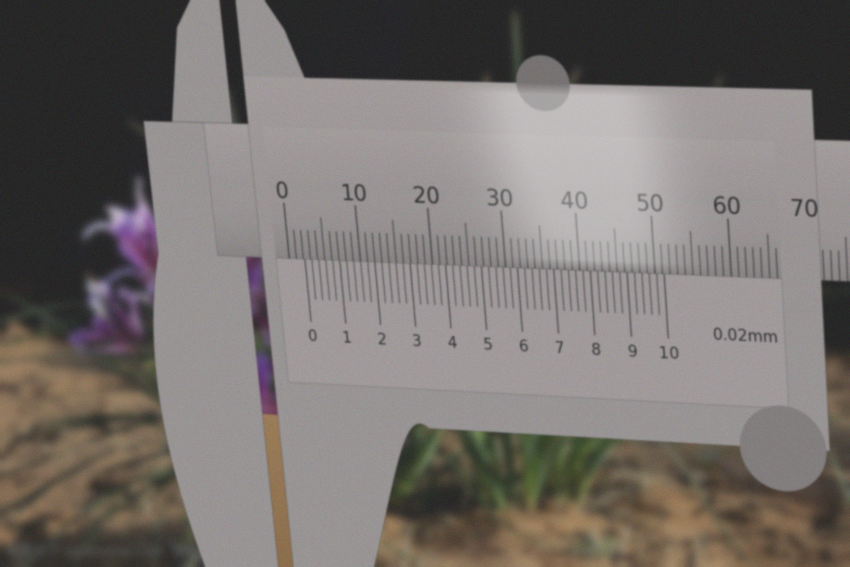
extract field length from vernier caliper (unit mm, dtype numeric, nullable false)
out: 2.2 mm
